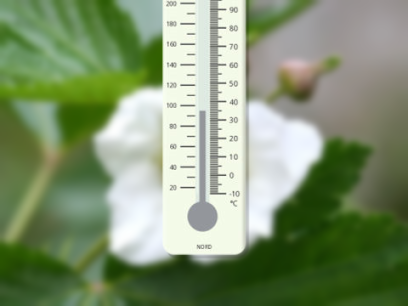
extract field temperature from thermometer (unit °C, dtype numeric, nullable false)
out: 35 °C
